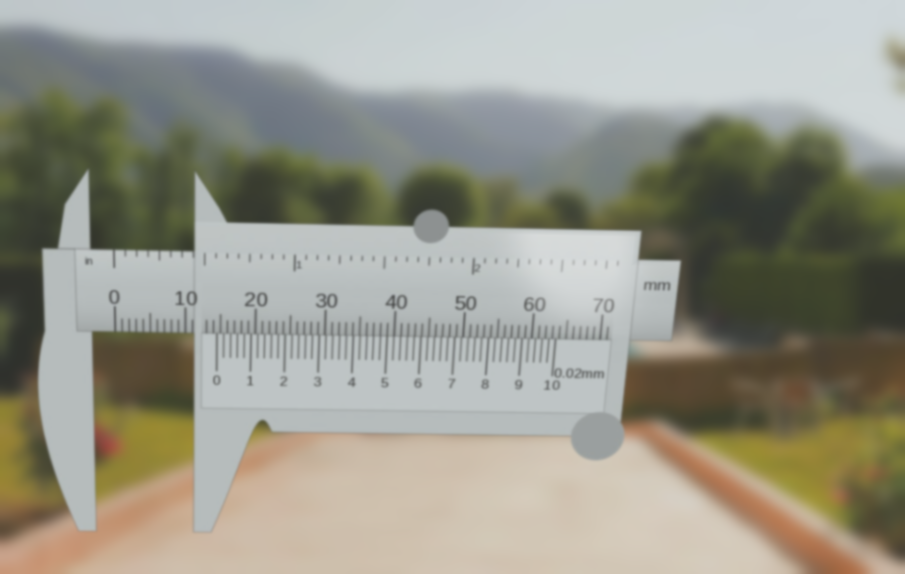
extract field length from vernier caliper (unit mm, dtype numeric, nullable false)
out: 14.5 mm
